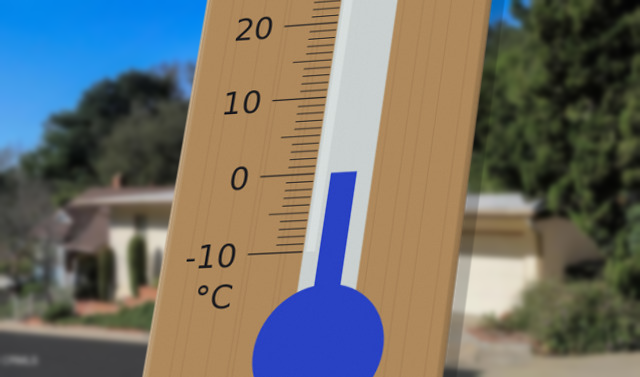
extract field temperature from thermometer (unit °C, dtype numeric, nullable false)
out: 0 °C
